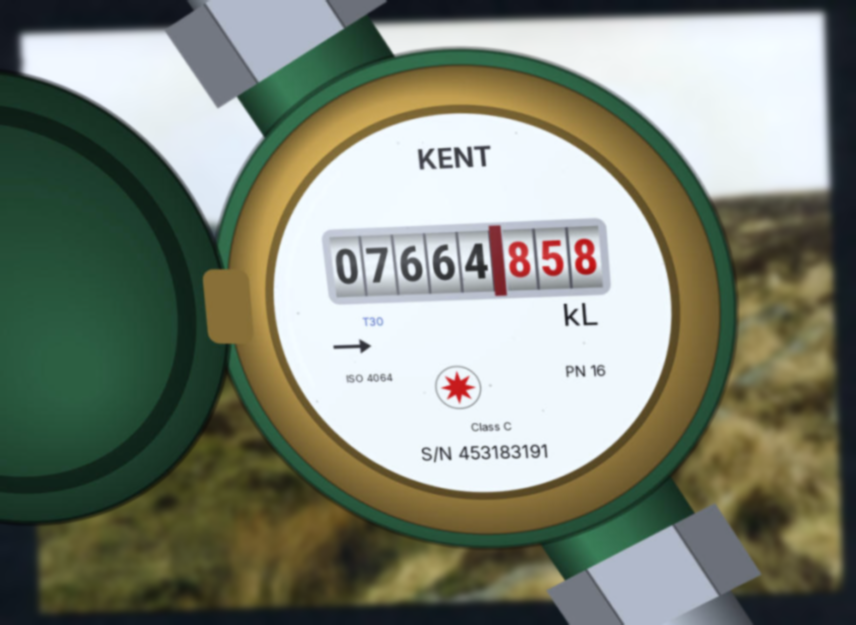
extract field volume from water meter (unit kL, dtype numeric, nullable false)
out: 7664.858 kL
